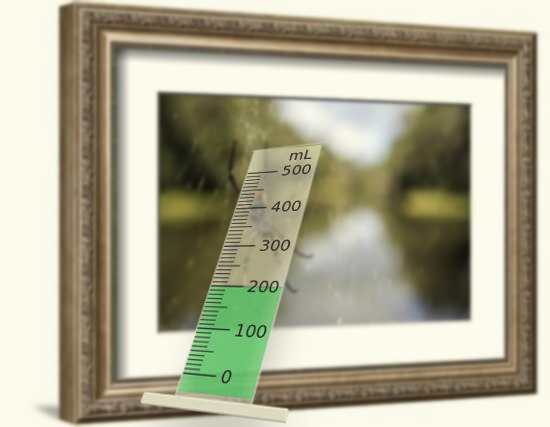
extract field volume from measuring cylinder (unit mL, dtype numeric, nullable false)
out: 200 mL
